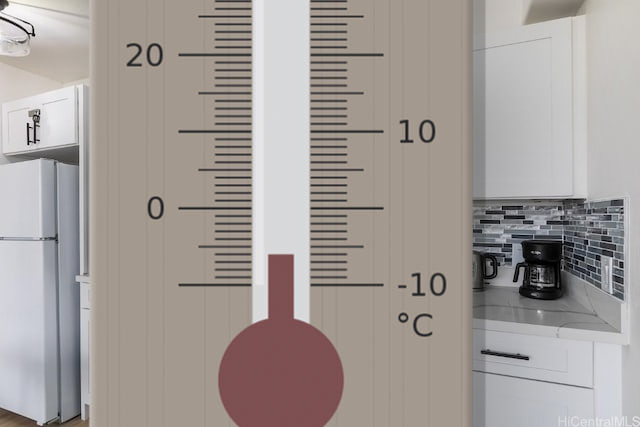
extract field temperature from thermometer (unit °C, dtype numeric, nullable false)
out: -6 °C
